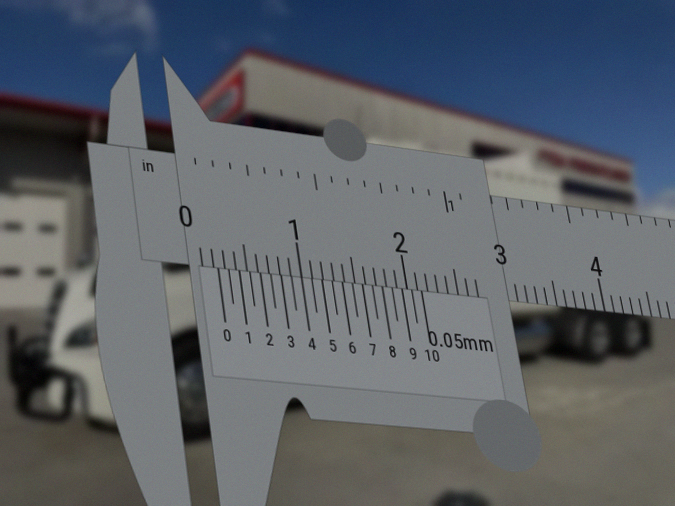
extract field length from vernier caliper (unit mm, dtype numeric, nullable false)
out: 2.4 mm
